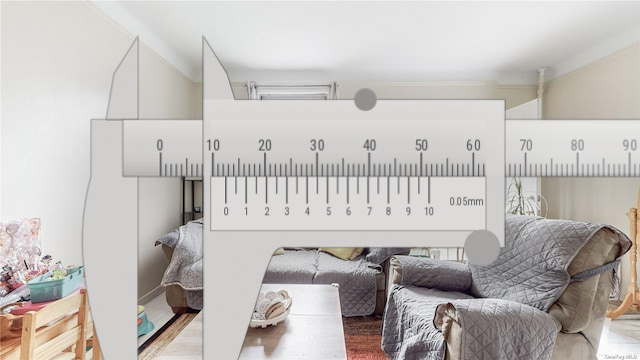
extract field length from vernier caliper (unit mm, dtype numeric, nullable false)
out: 12.5 mm
